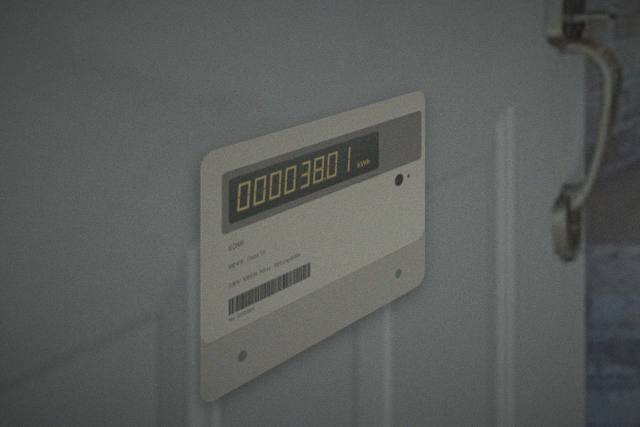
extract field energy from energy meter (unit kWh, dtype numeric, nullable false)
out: 38.01 kWh
